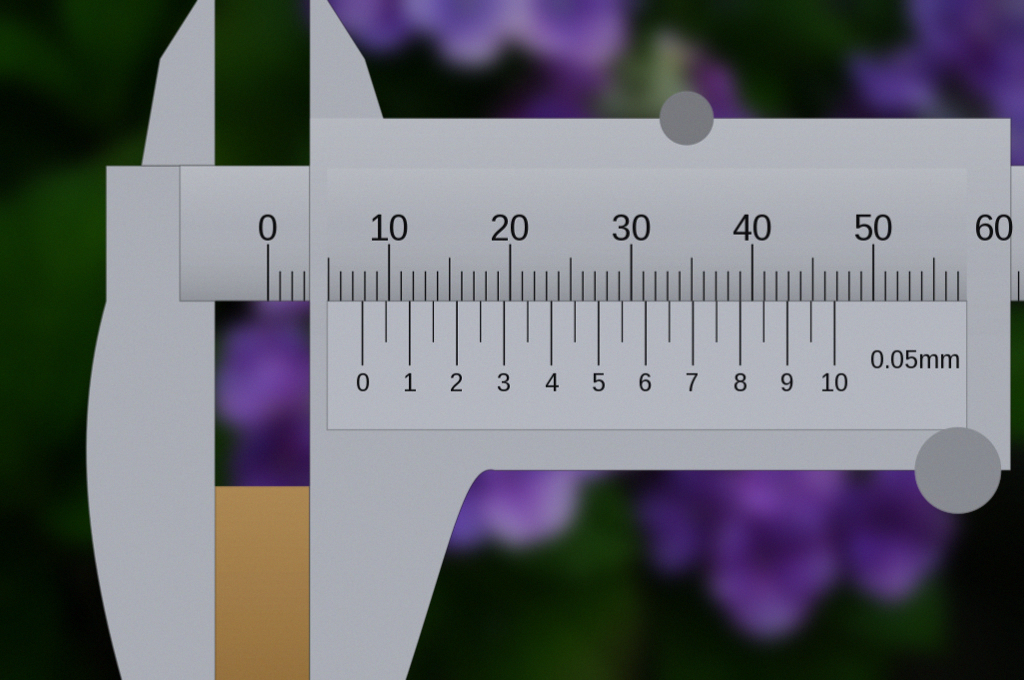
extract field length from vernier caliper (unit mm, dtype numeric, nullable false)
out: 7.8 mm
